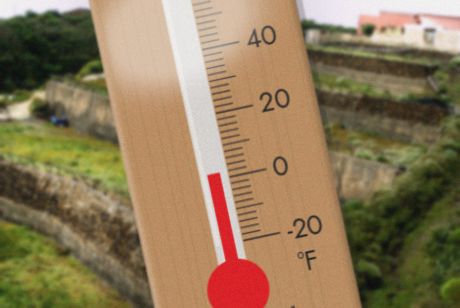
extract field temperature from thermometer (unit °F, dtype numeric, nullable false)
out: 2 °F
